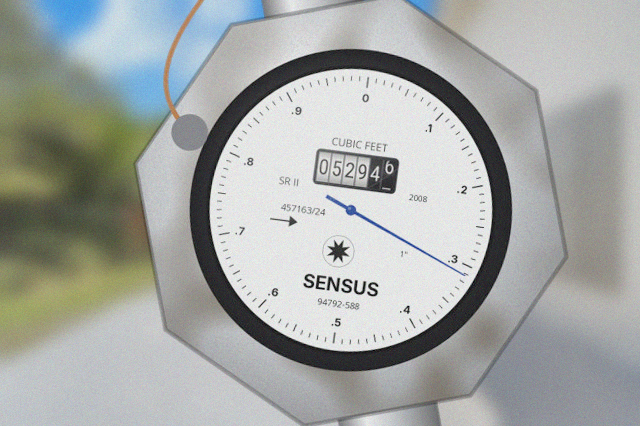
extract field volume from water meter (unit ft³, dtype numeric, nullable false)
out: 52946.31 ft³
